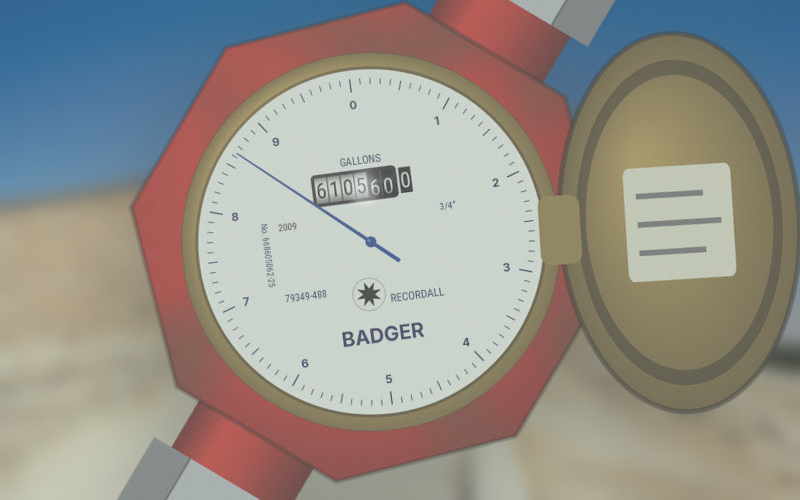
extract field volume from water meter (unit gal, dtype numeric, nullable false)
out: 6105598.6 gal
